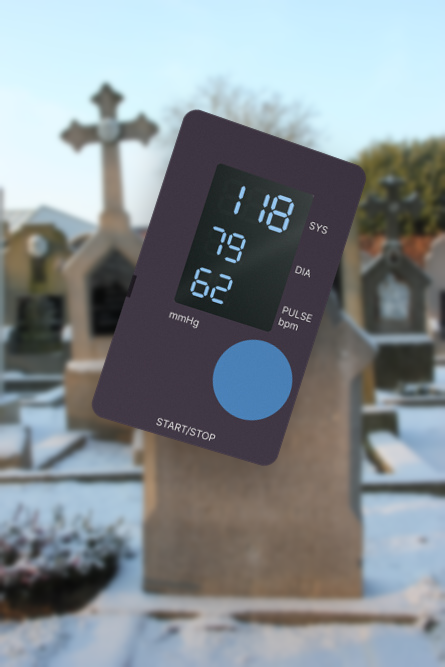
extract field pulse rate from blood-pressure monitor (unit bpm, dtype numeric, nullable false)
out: 62 bpm
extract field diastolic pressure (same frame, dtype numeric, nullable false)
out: 79 mmHg
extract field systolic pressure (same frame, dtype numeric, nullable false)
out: 118 mmHg
